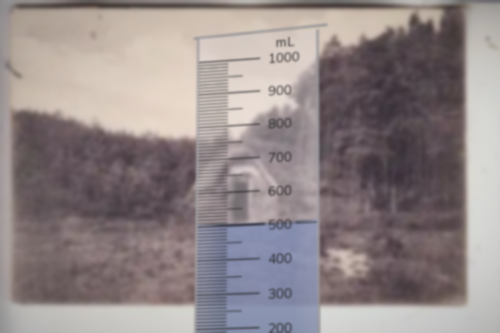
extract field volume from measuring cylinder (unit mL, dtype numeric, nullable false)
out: 500 mL
